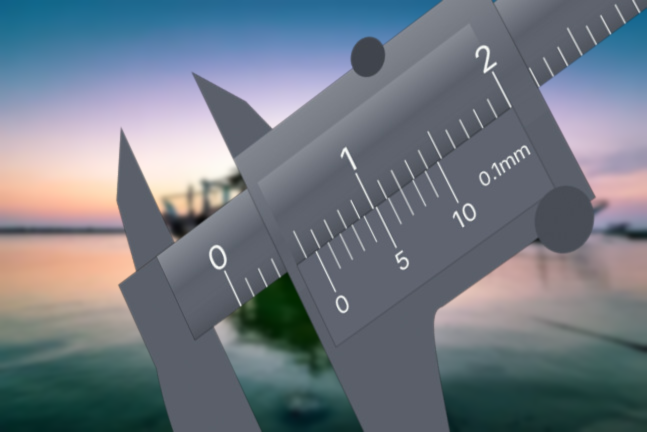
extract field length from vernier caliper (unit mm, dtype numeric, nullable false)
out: 5.7 mm
